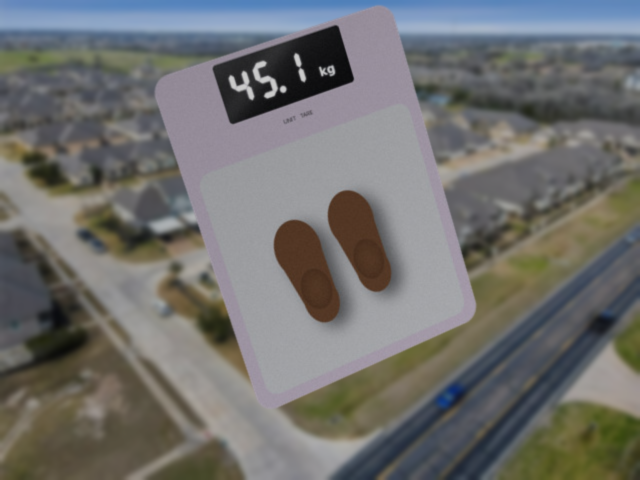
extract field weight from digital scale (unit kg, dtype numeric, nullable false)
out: 45.1 kg
